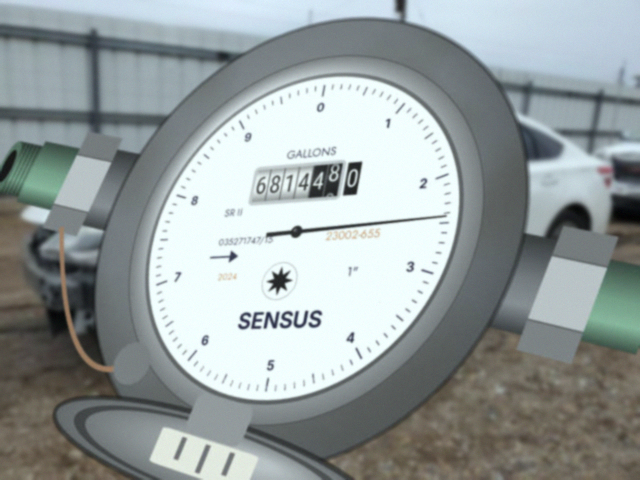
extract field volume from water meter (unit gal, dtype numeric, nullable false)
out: 6814482.4 gal
